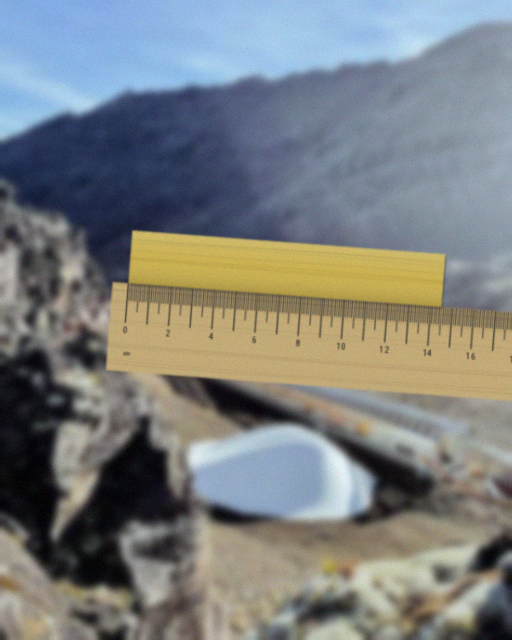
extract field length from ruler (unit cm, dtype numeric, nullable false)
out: 14.5 cm
